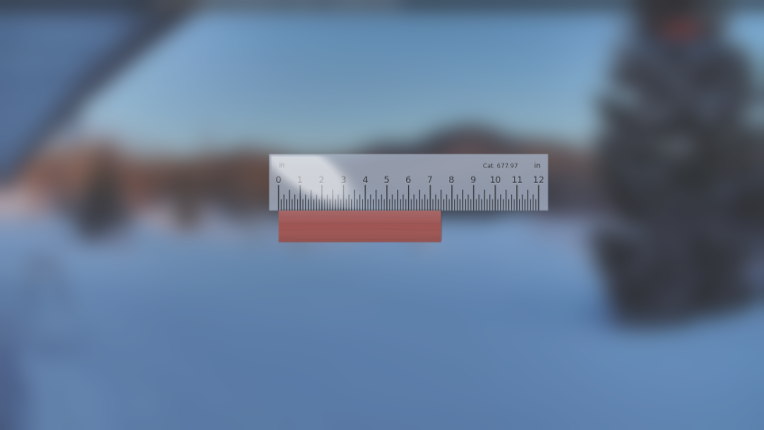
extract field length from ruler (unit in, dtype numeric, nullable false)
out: 7.5 in
